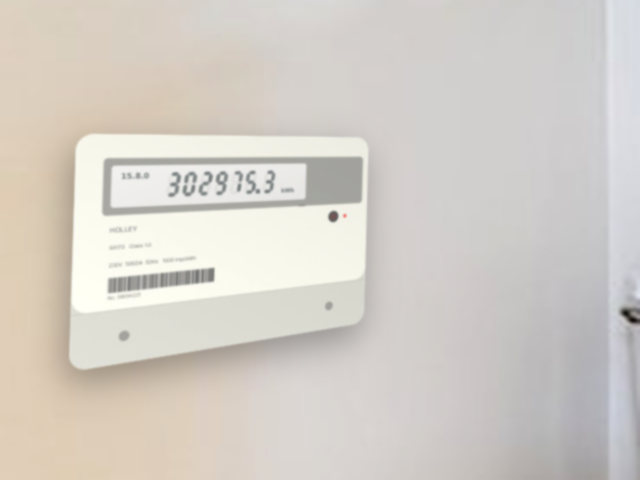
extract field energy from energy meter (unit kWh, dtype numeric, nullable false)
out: 302975.3 kWh
